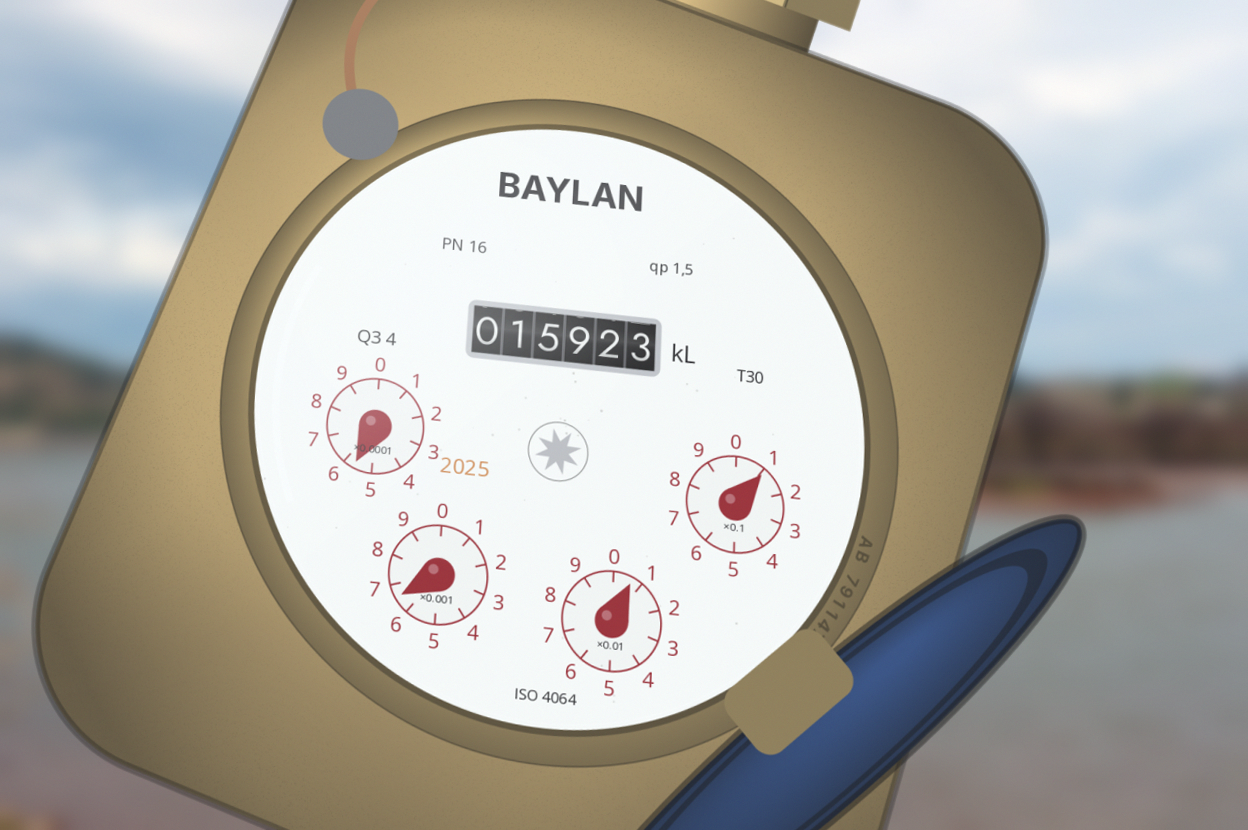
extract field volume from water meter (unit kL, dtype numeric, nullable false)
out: 15923.1065 kL
